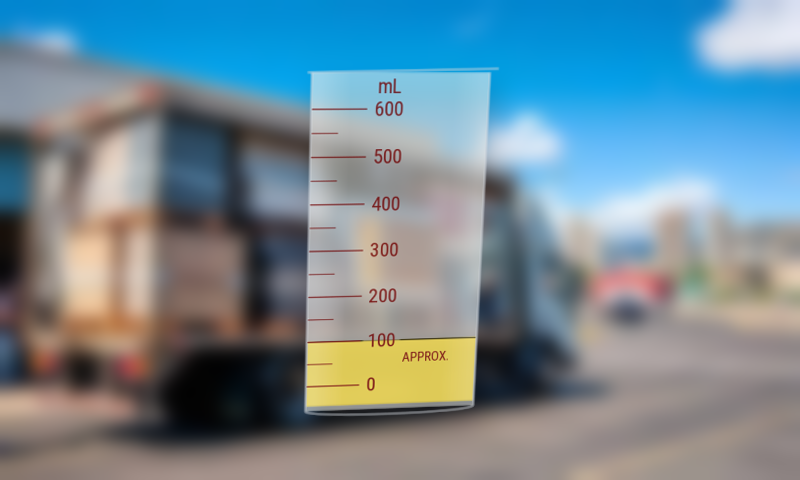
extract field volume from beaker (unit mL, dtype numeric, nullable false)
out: 100 mL
